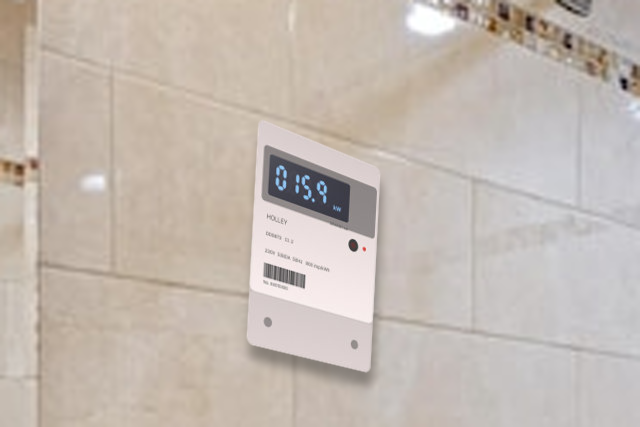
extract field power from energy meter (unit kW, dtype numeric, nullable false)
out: 15.9 kW
